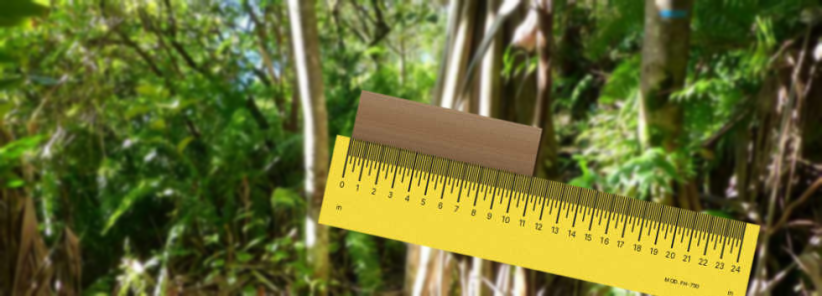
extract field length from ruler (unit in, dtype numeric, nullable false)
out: 11 in
